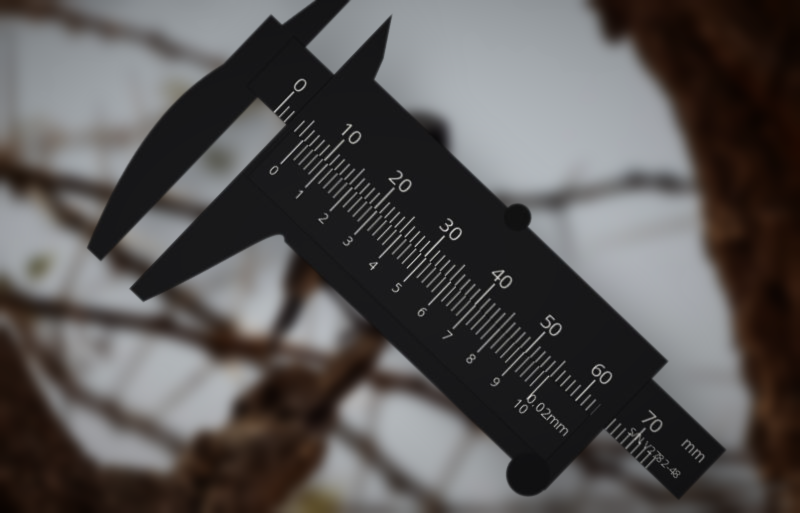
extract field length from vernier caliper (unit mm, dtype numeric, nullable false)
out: 5.8 mm
